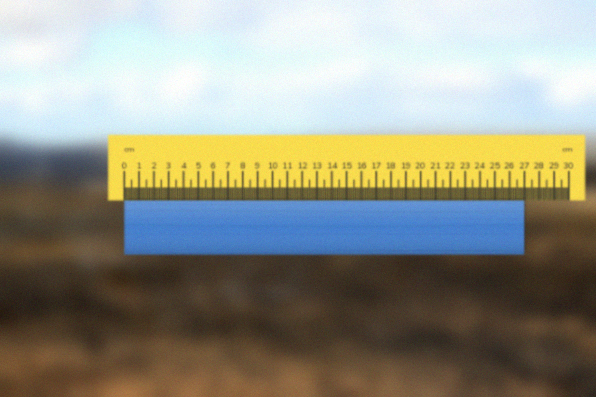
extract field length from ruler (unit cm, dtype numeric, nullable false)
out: 27 cm
